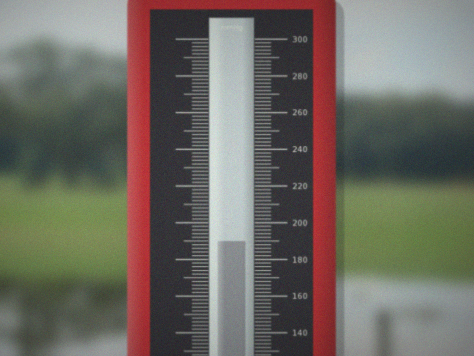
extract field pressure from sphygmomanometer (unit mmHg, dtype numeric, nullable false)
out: 190 mmHg
